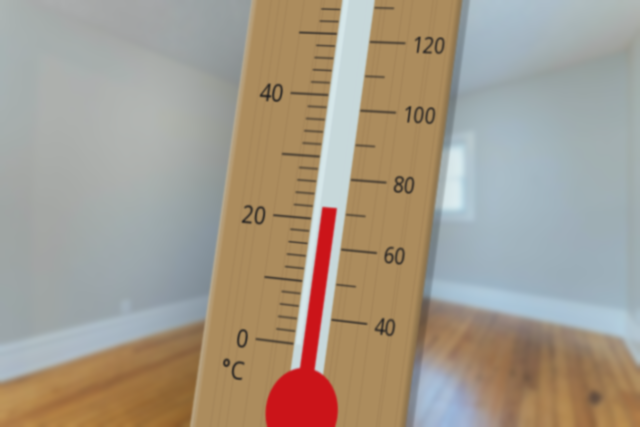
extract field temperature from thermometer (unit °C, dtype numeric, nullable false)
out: 22 °C
